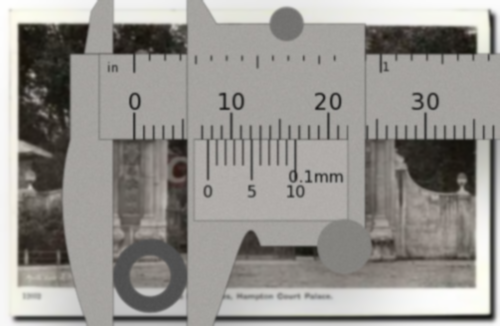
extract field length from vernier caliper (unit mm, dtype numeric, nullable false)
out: 7.6 mm
